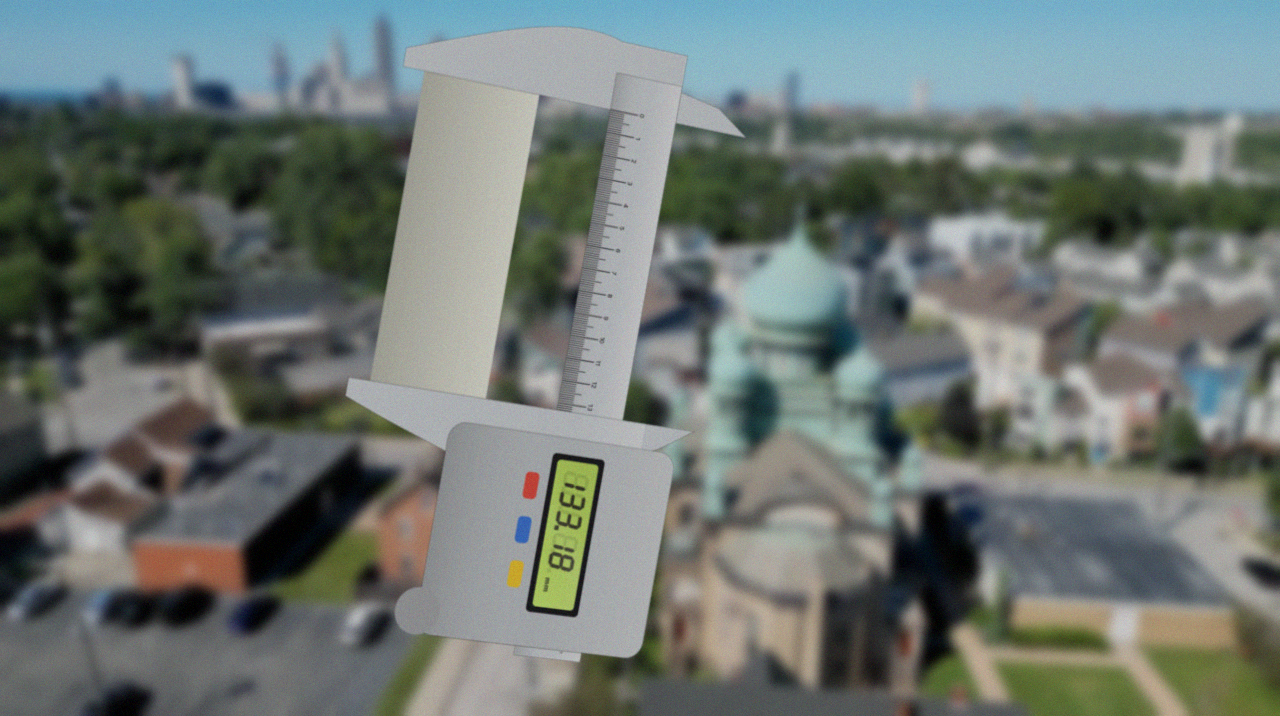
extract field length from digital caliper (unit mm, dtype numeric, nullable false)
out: 133.18 mm
